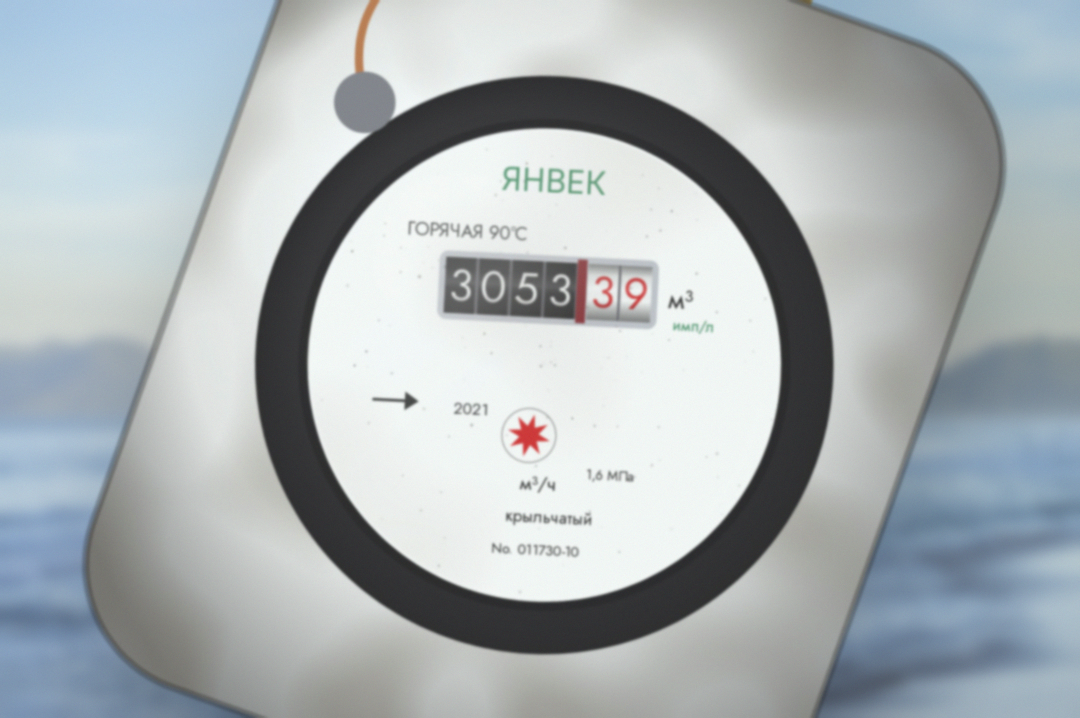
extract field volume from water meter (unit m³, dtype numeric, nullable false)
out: 3053.39 m³
